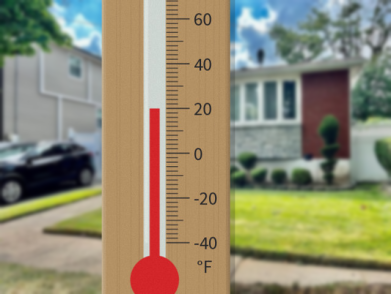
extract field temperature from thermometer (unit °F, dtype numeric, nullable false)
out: 20 °F
